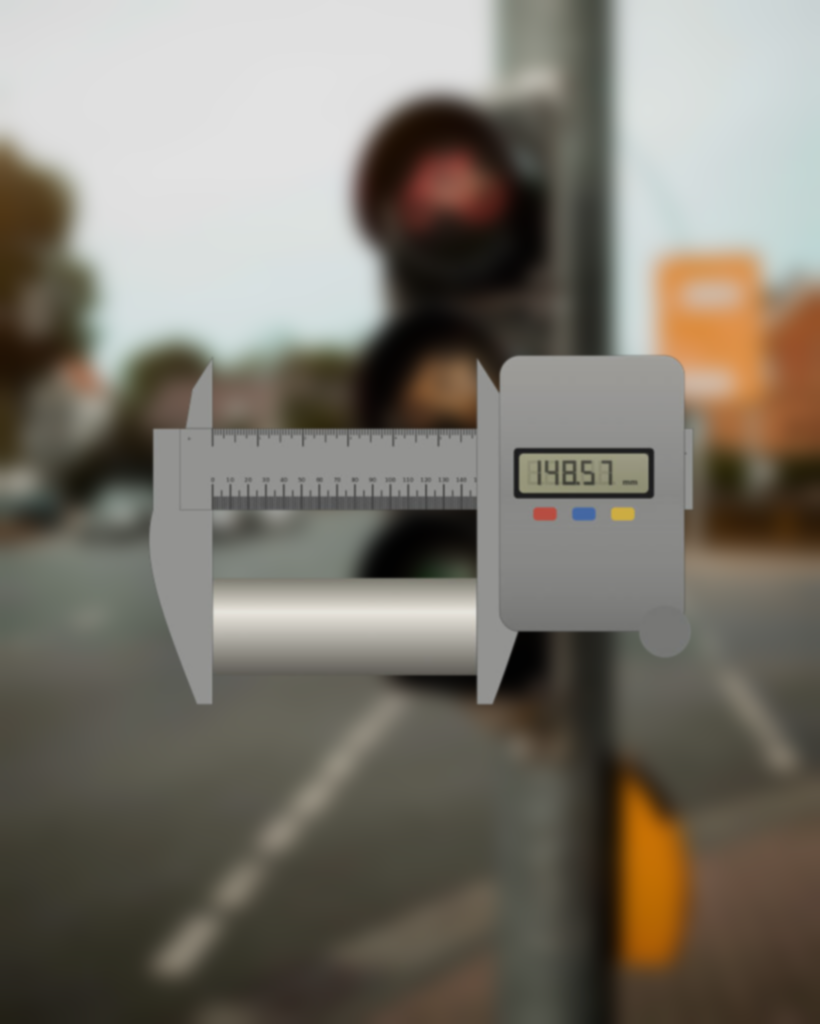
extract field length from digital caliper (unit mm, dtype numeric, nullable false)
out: 148.57 mm
